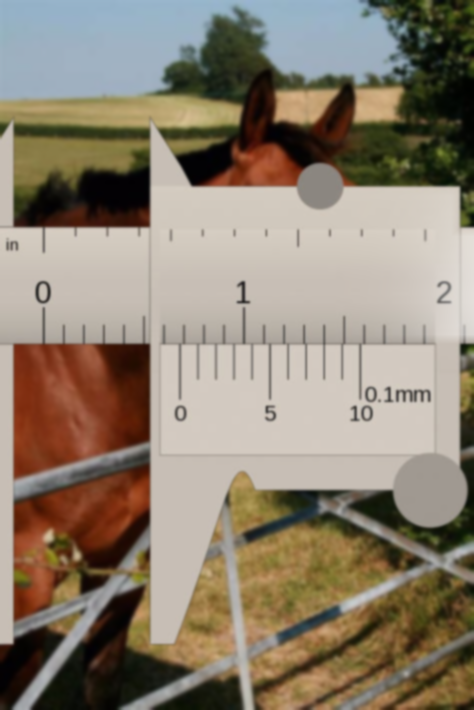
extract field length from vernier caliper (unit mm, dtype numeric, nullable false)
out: 6.8 mm
